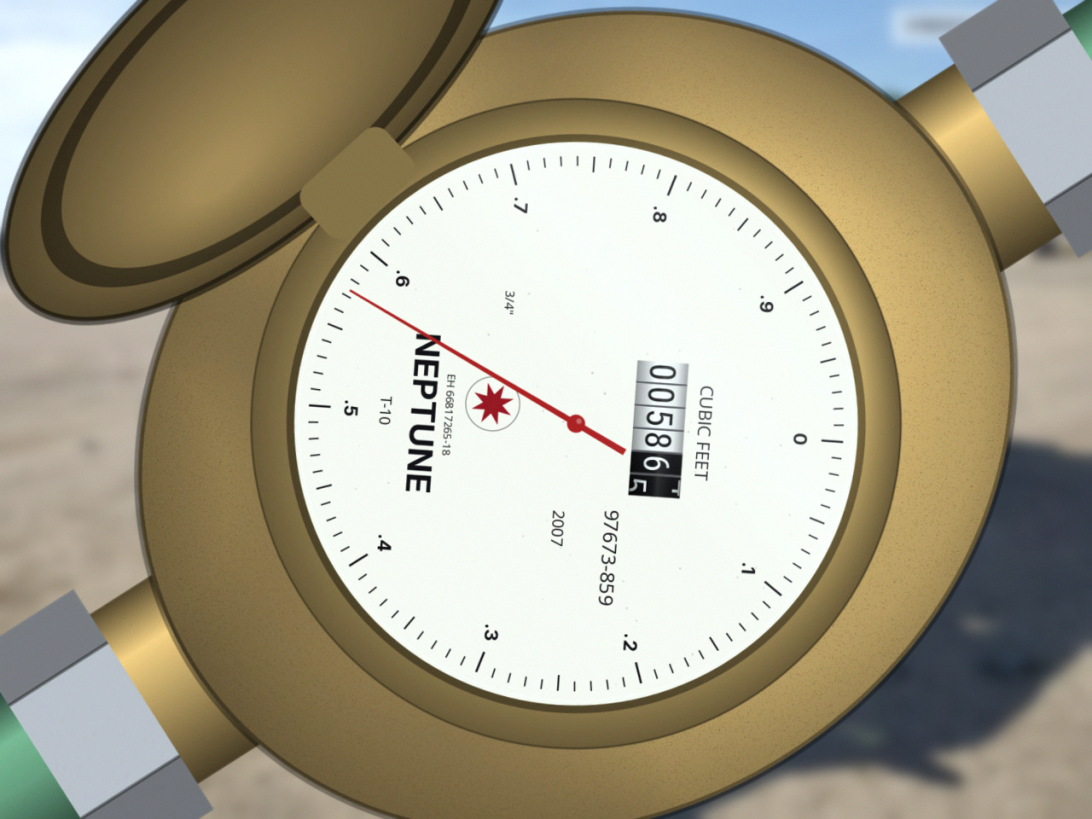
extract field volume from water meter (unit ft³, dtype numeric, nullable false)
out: 5864.57 ft³
